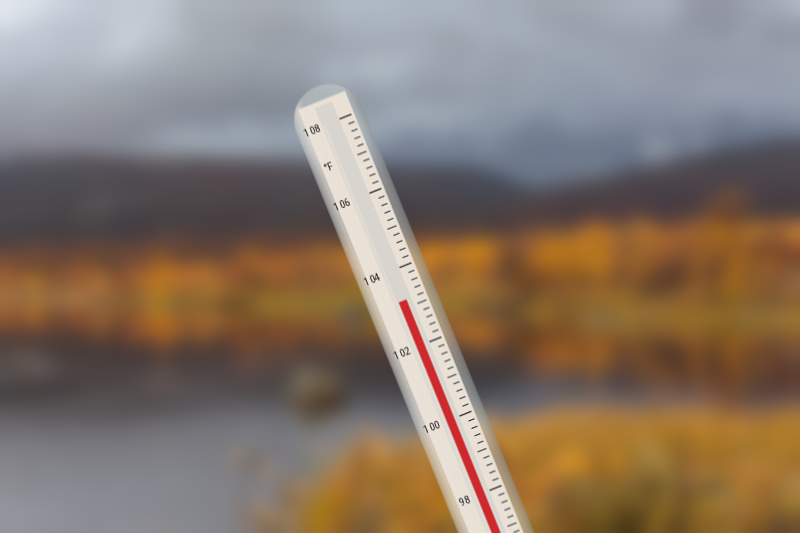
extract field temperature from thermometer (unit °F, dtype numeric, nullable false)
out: 103.2 °F
